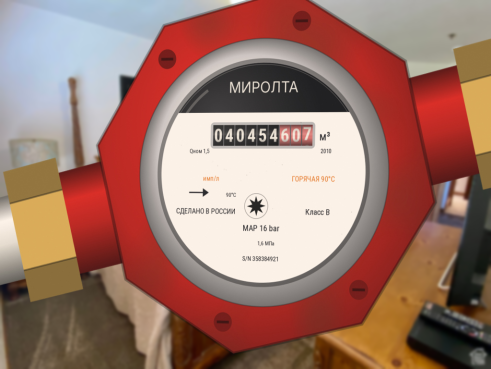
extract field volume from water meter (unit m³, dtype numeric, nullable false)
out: 40454.607 m³
